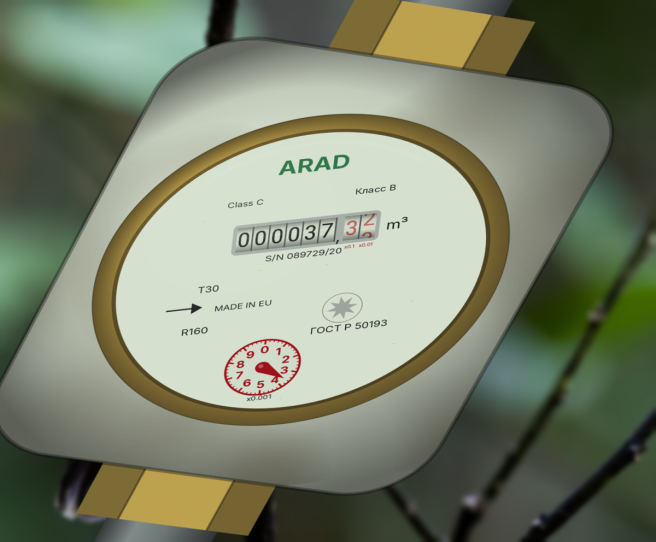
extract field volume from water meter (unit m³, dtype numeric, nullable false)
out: 37.323 m³
